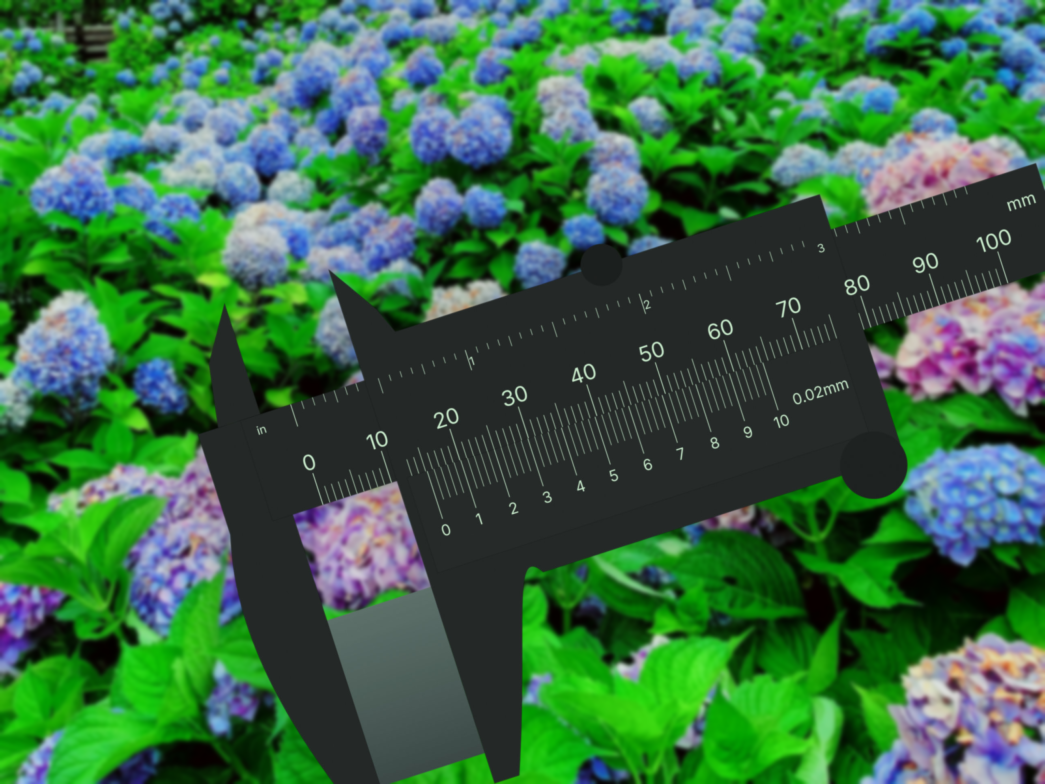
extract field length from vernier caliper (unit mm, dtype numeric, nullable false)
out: 15.2 mm
